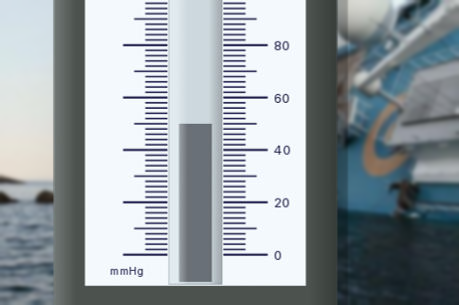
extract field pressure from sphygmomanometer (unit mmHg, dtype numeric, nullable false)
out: 50 mmHg
